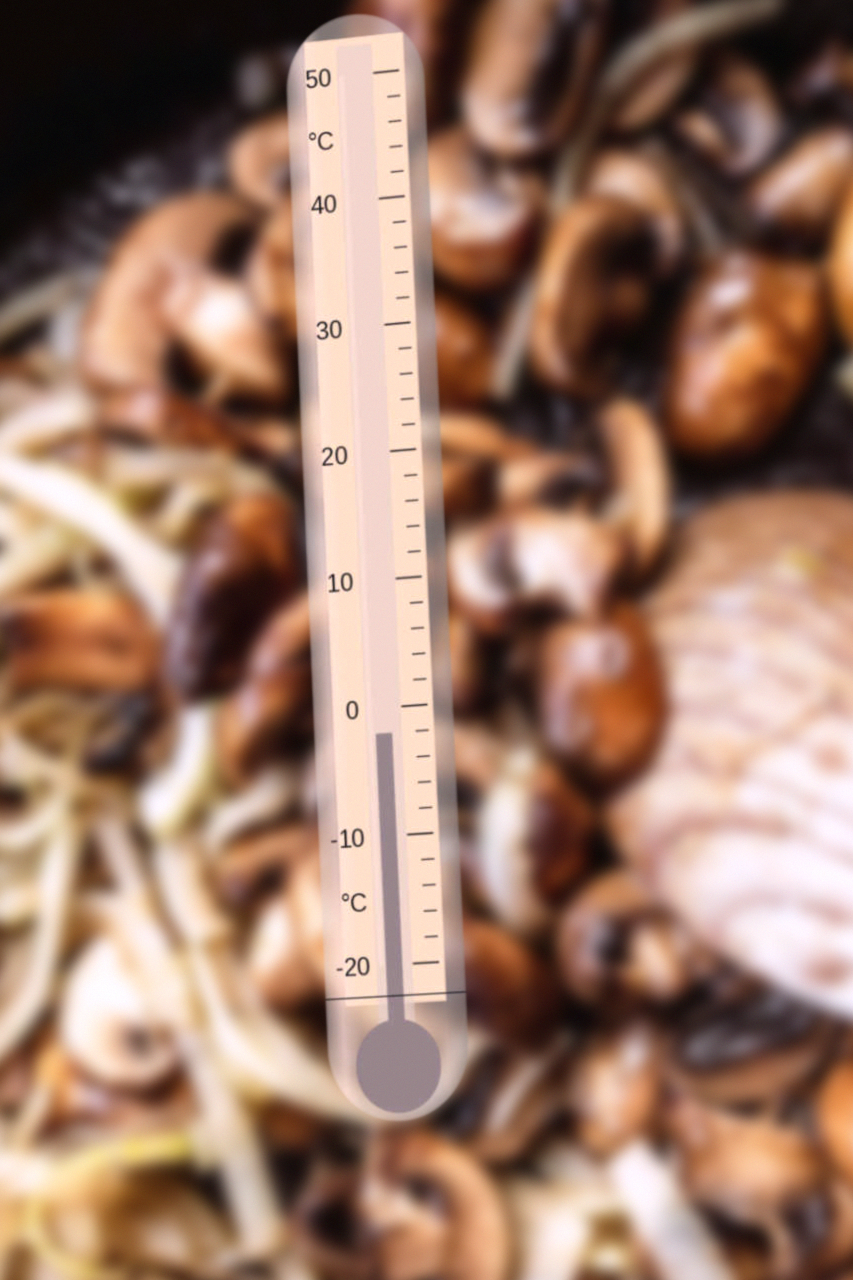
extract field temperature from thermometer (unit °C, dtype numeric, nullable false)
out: -2 °C
